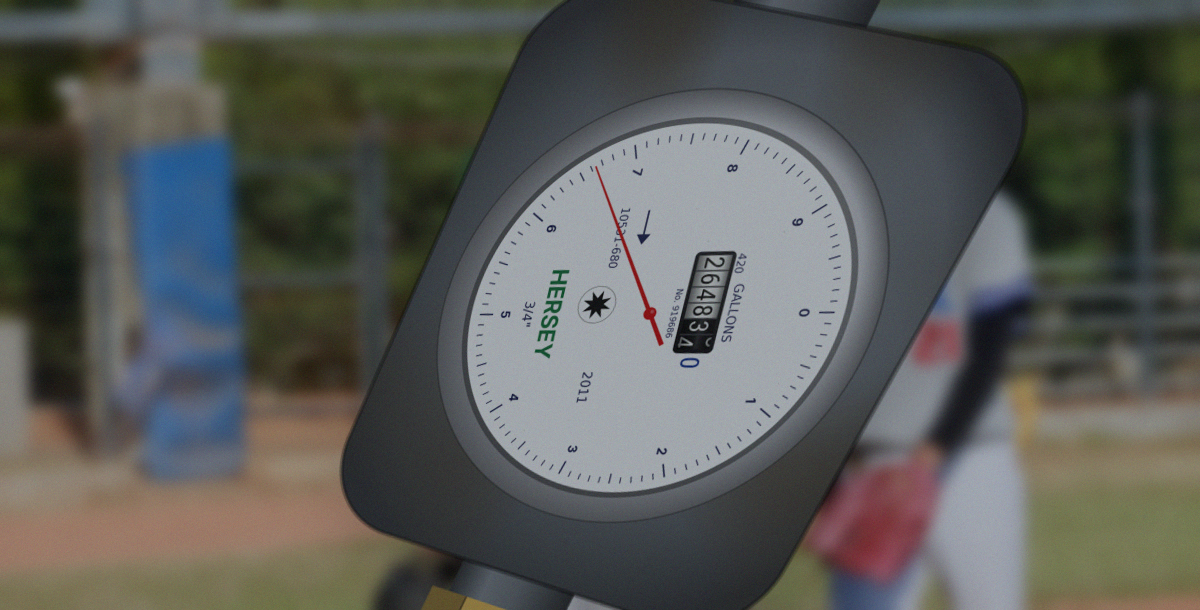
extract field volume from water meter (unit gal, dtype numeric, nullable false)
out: 2648336.6 gal
